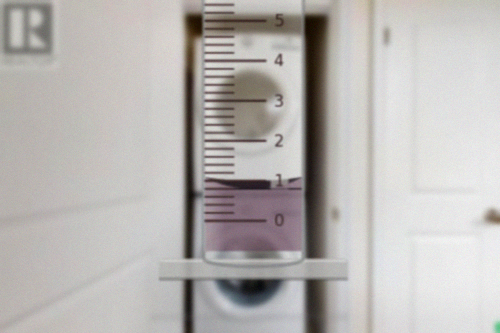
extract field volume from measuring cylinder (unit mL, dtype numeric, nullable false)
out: 0.8 mL
